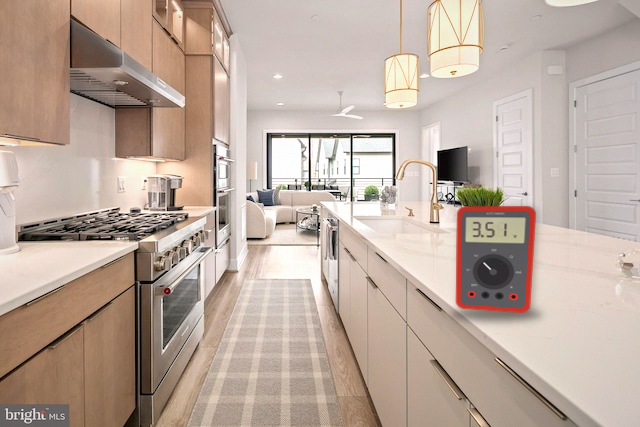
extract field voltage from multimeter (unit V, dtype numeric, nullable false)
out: 3.51 V
